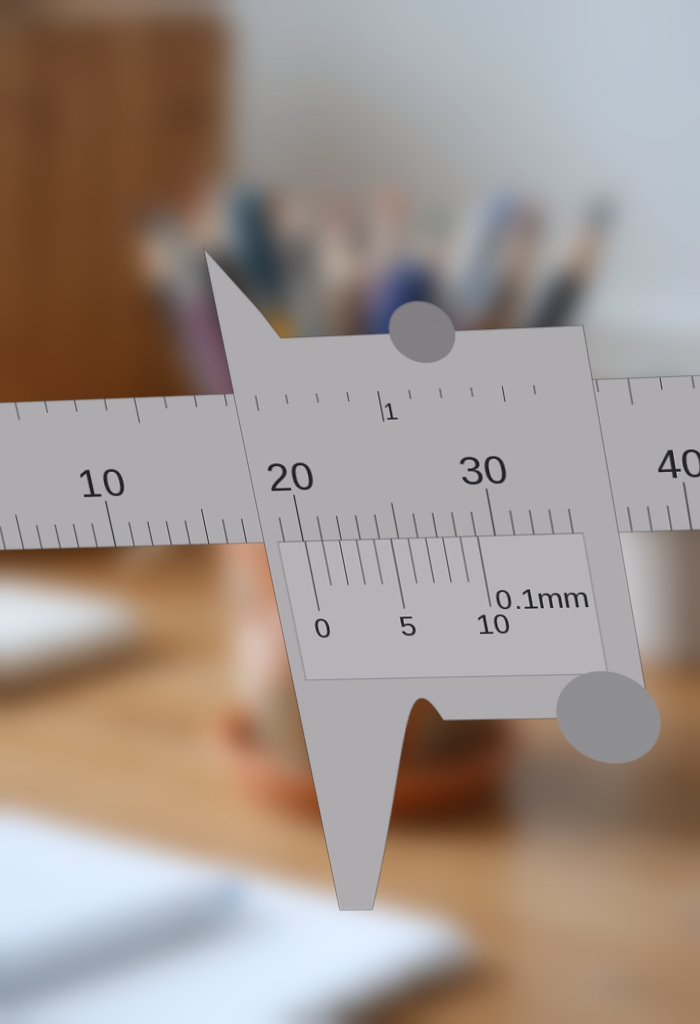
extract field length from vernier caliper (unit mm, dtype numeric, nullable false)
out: 20.1 mm
